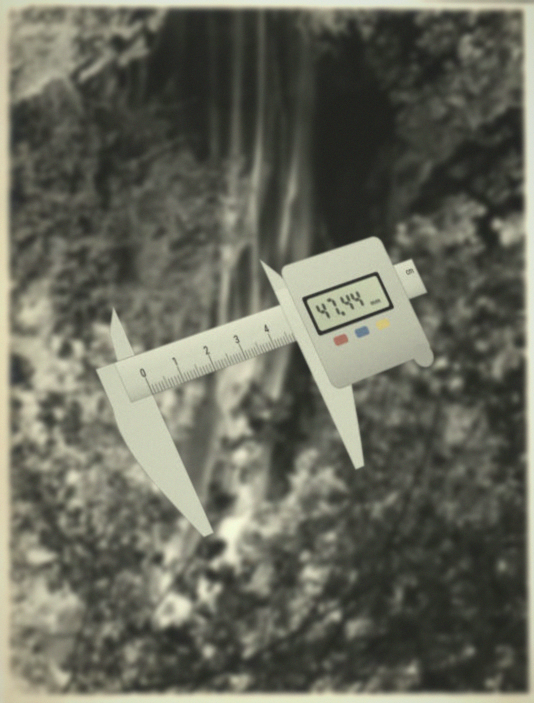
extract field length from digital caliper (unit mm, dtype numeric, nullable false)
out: 47.44 mm
